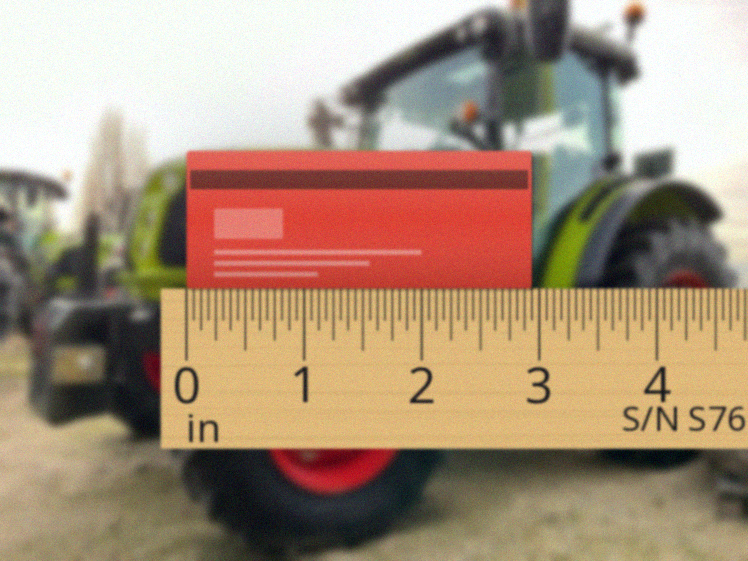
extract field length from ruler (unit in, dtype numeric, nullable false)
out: 2.9375 in
